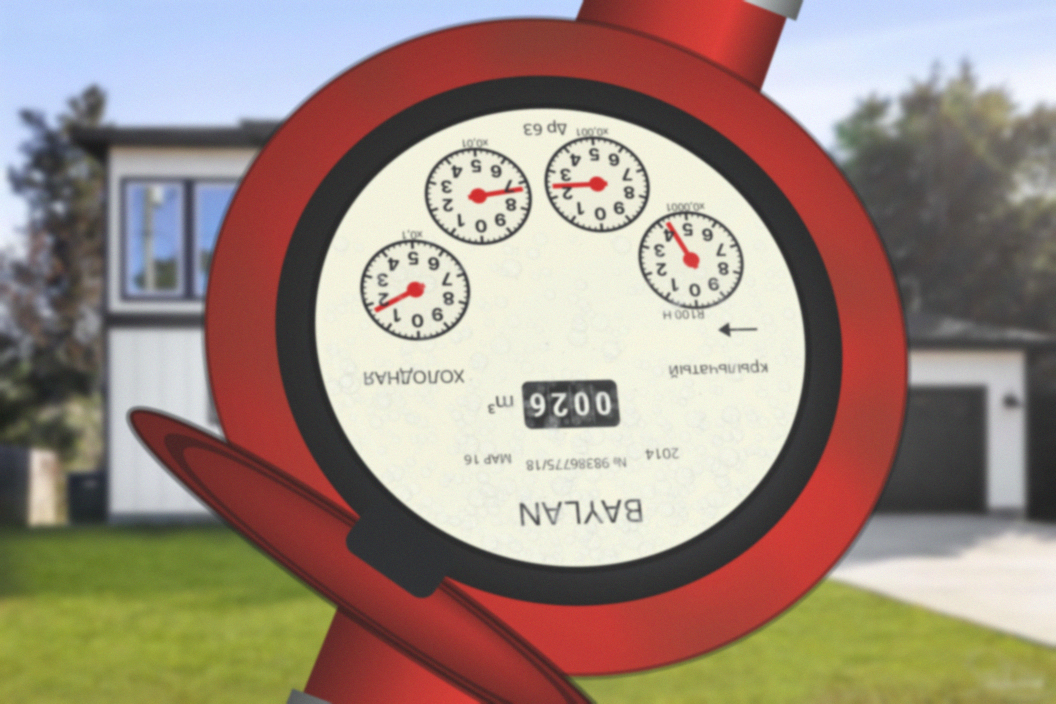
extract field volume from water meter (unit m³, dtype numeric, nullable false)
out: 26.1724 m³
